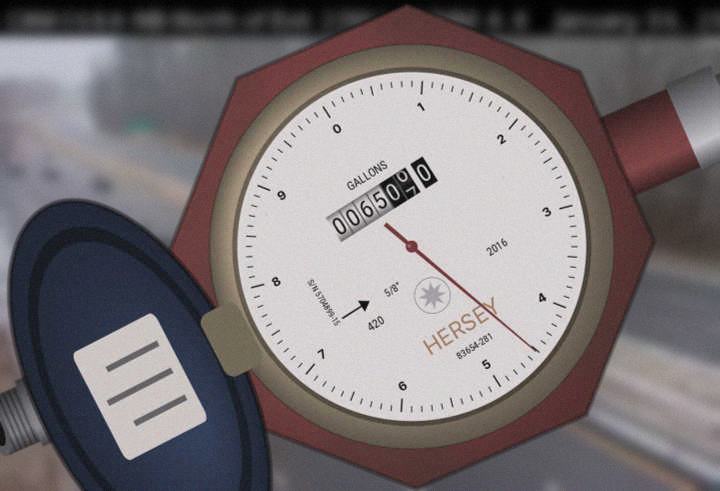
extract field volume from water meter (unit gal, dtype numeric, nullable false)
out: 65064.5 gal
